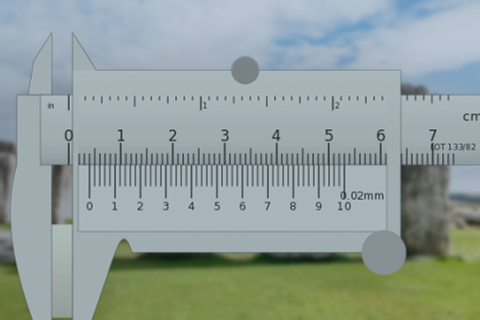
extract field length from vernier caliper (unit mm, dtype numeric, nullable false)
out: 4.0 mm
